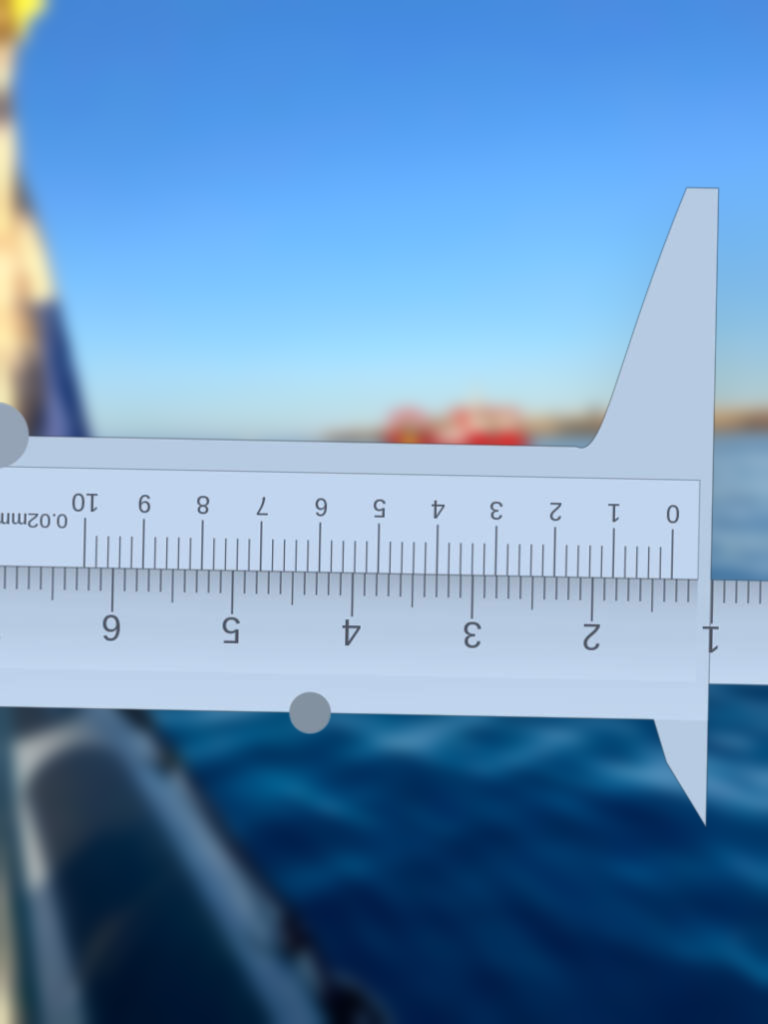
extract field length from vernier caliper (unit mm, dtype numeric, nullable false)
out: 13.4 mm
